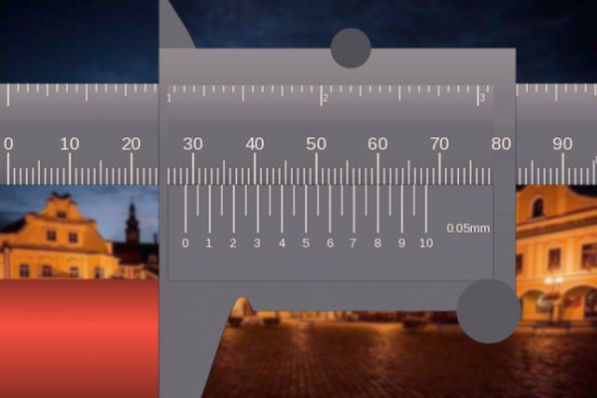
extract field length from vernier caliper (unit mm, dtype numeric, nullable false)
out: 28.8 mm
